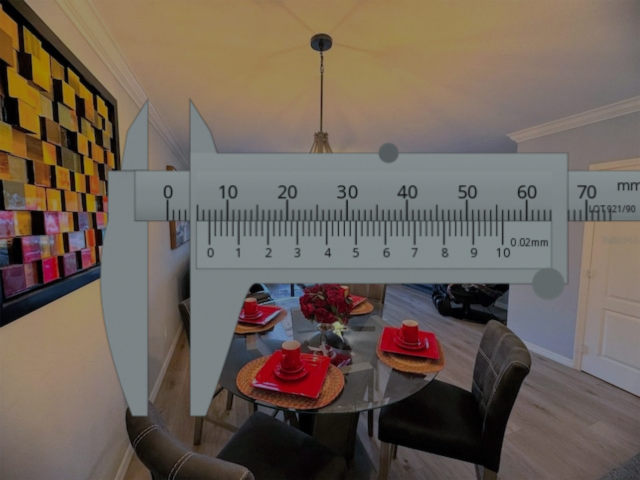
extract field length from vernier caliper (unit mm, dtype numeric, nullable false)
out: 7.0 mm
